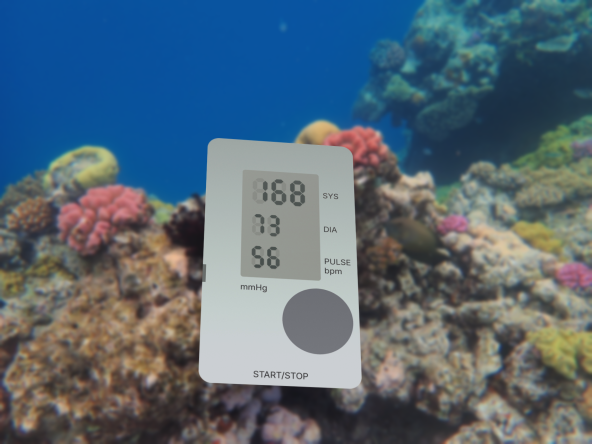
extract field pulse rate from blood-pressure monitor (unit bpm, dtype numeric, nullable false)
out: 56 bpm
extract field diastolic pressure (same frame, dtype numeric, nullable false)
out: 73 mmHg
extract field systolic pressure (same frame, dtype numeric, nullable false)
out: 168 mmHg
